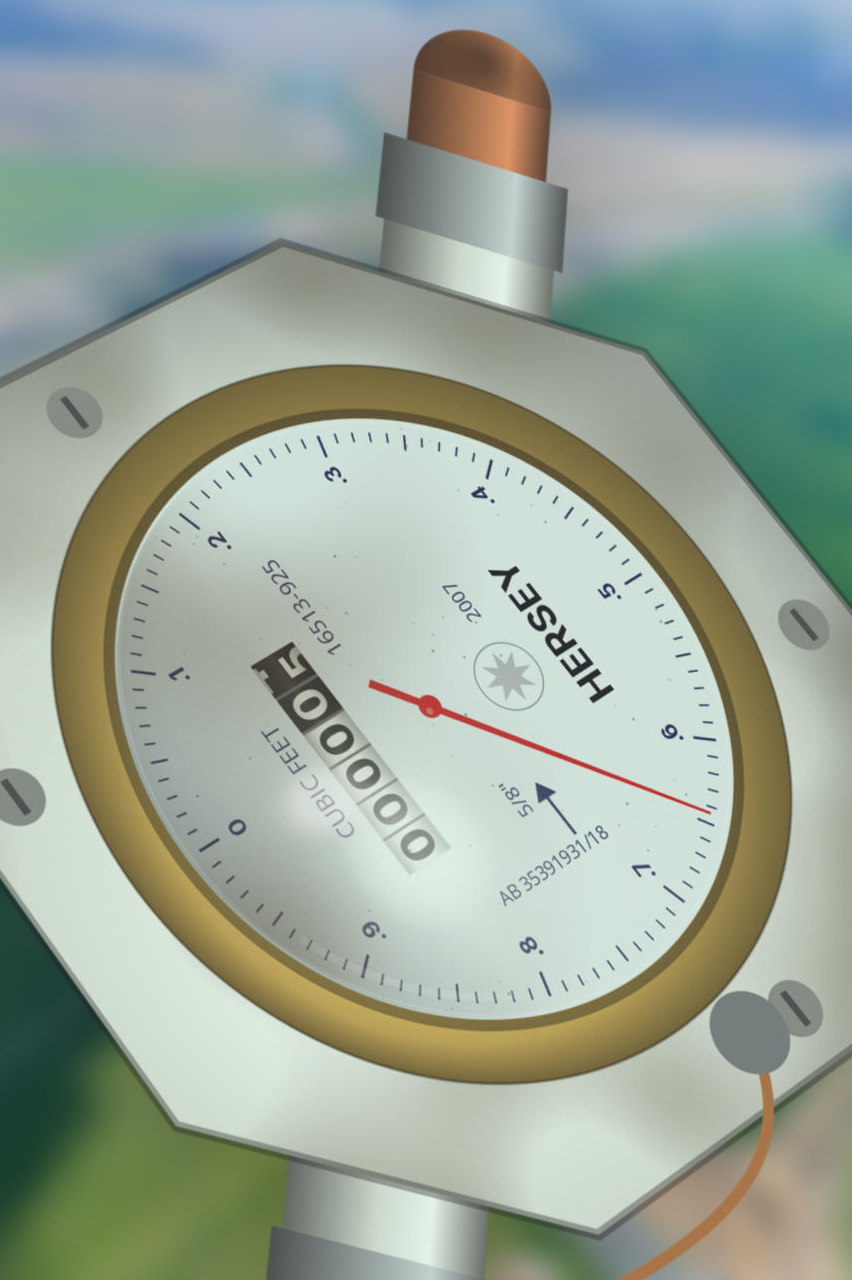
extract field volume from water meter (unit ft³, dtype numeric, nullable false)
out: 4.64 ft³
